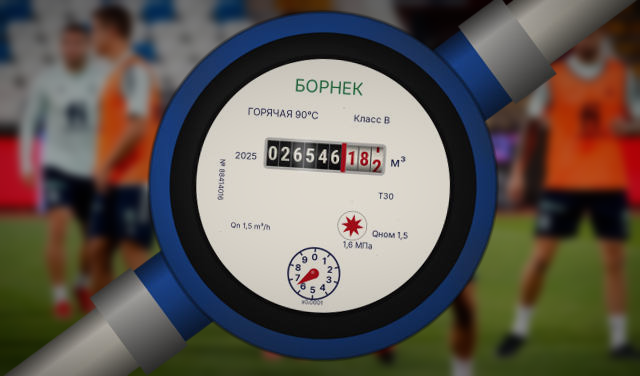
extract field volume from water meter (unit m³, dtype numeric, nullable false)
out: 26546.1816 m³
